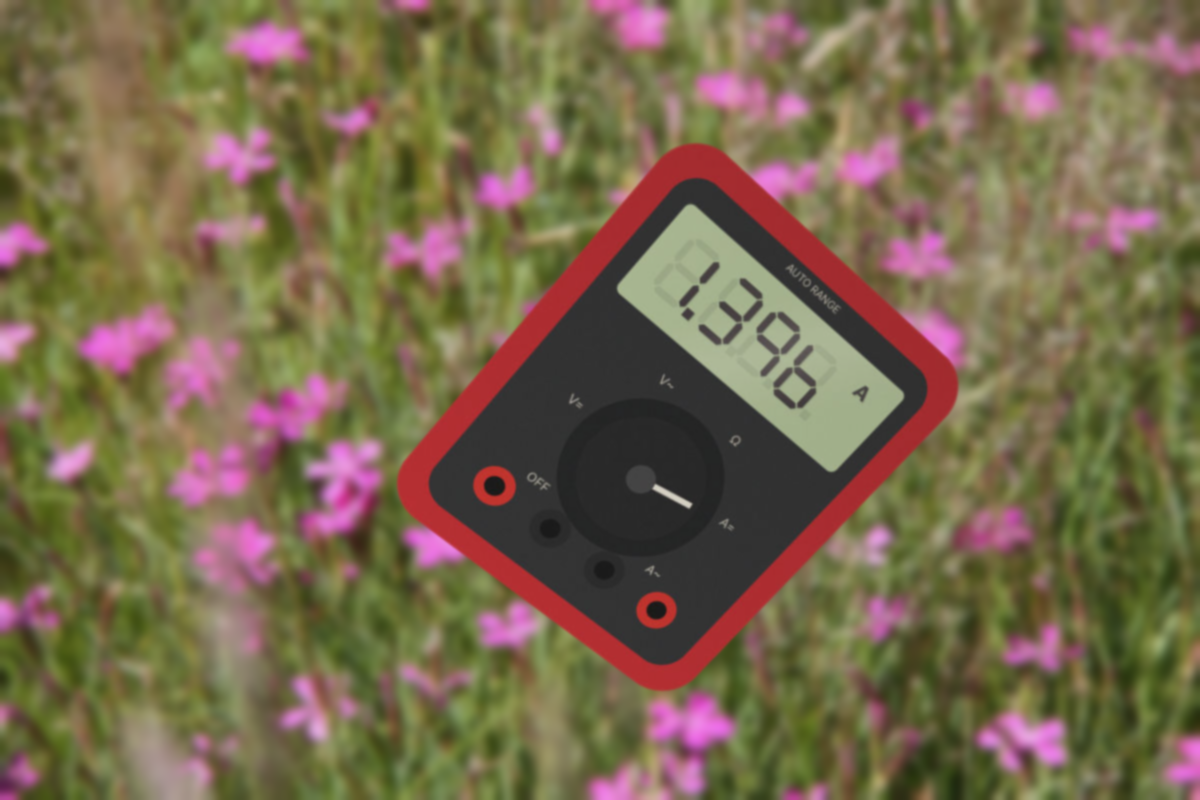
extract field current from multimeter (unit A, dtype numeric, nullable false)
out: 1.396 A
